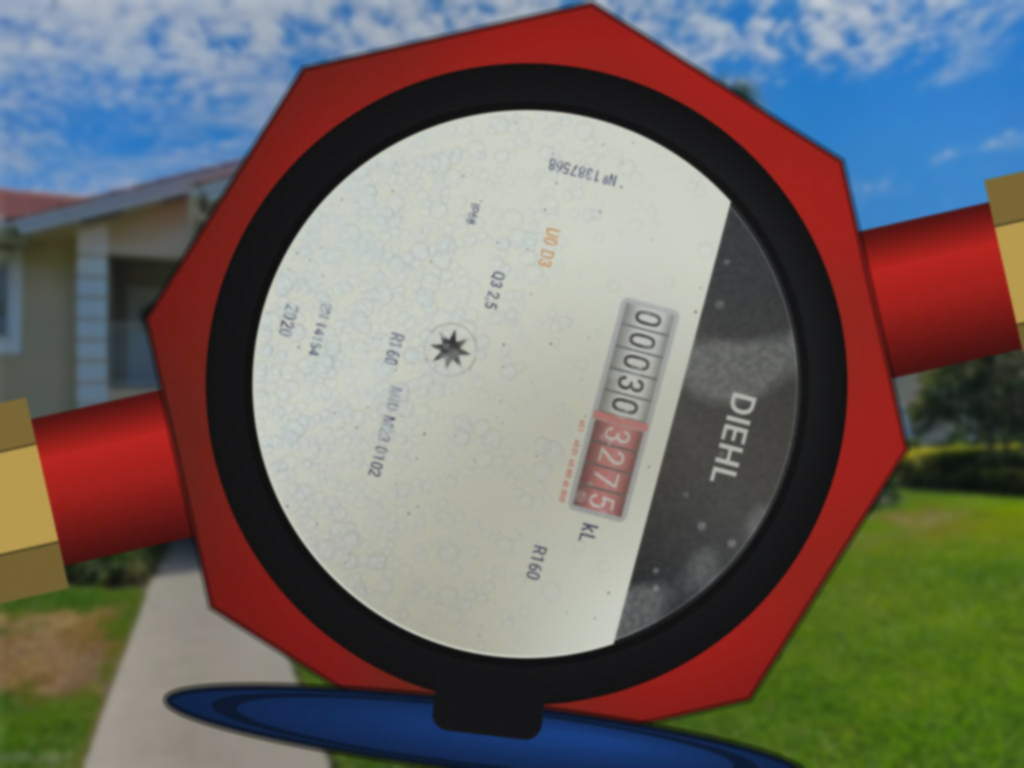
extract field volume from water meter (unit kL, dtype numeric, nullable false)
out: 30.3275 kL
